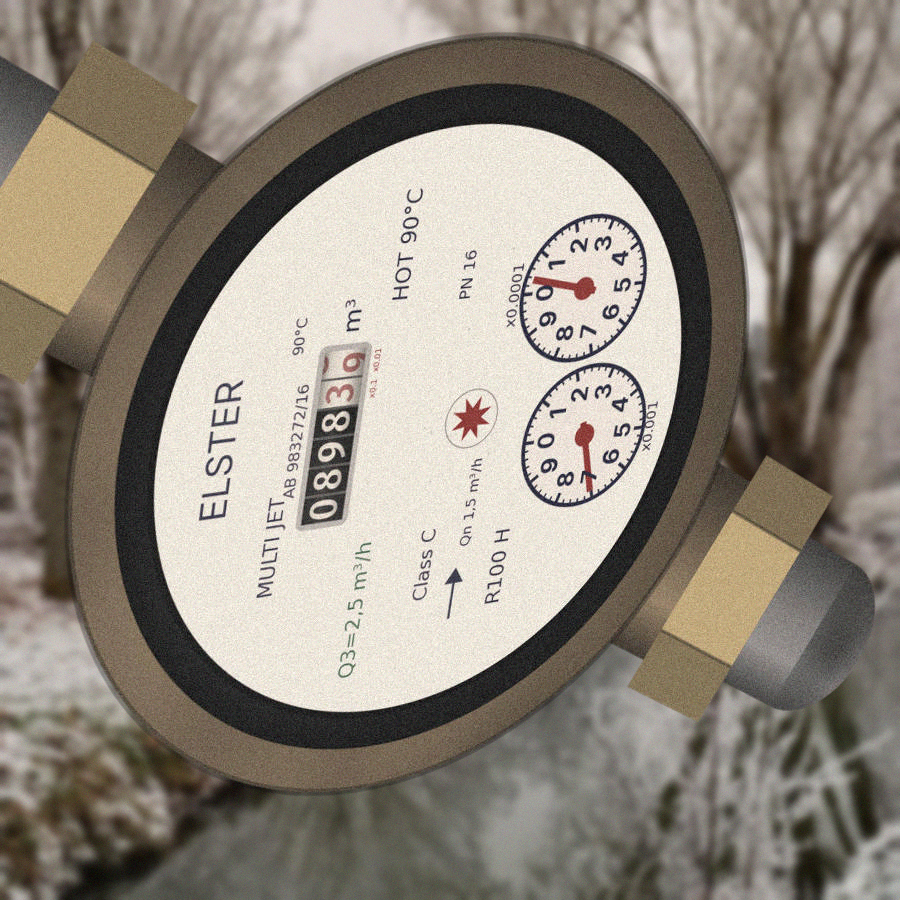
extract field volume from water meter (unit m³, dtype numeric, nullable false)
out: 898.3870 m³
